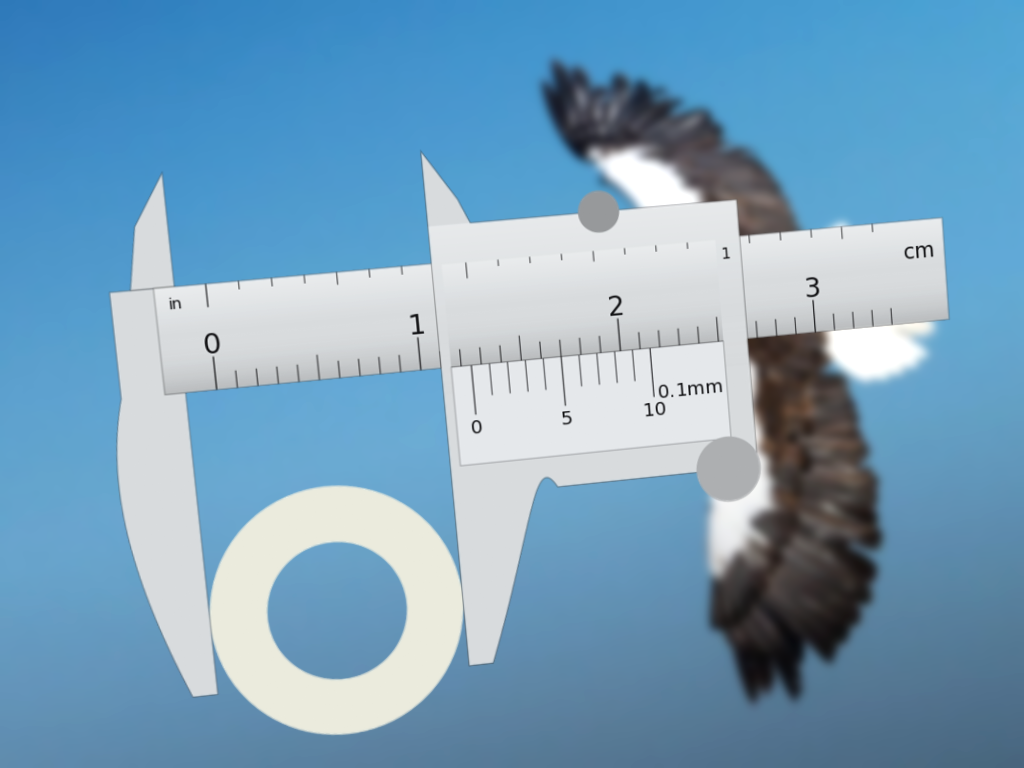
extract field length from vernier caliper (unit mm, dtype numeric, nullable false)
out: 12.5 mm
